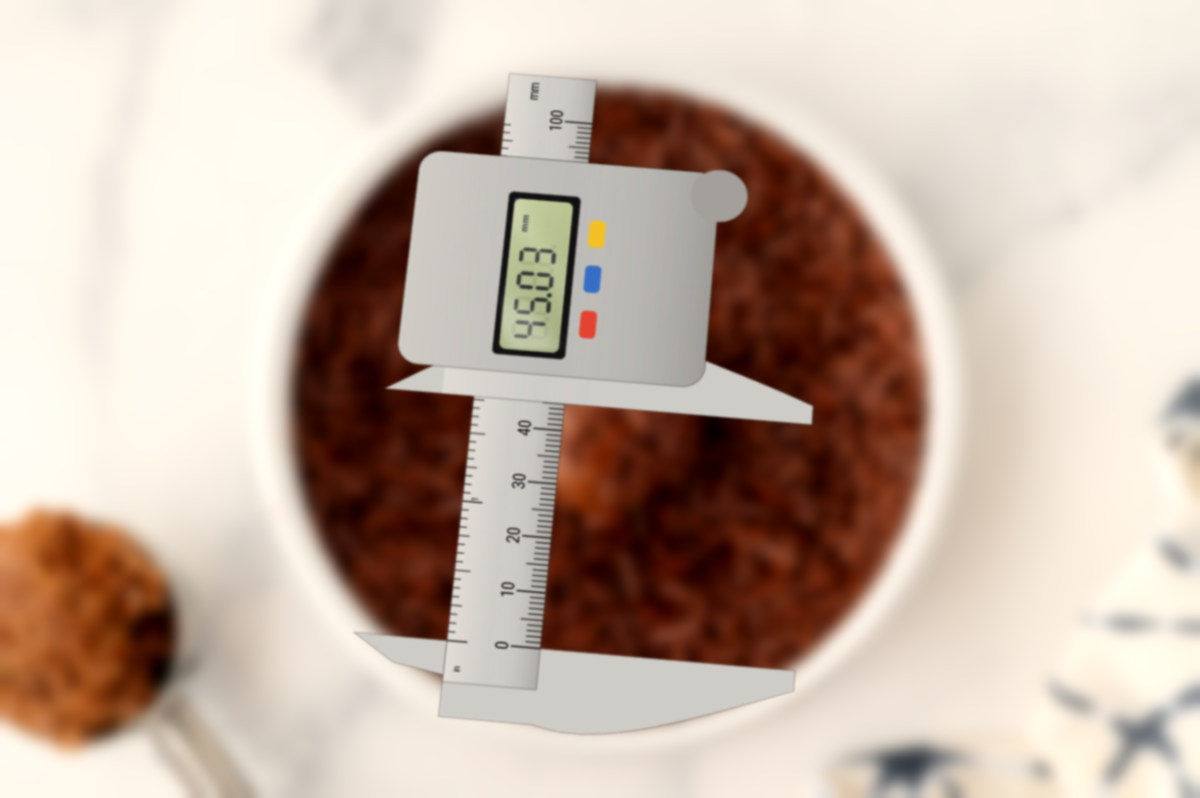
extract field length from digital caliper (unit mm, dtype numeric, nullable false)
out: 45.03 mm
